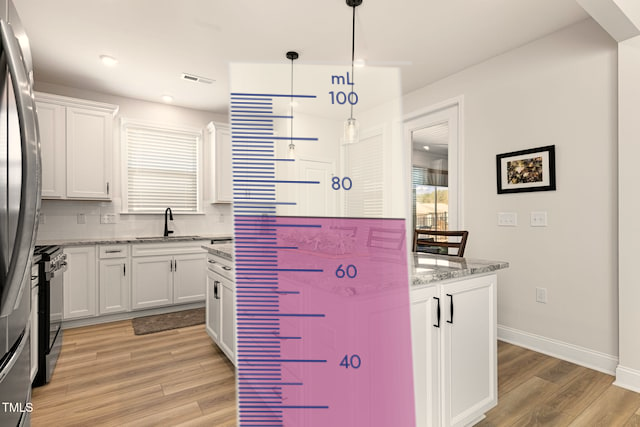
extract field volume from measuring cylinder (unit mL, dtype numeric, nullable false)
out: 72 mL
